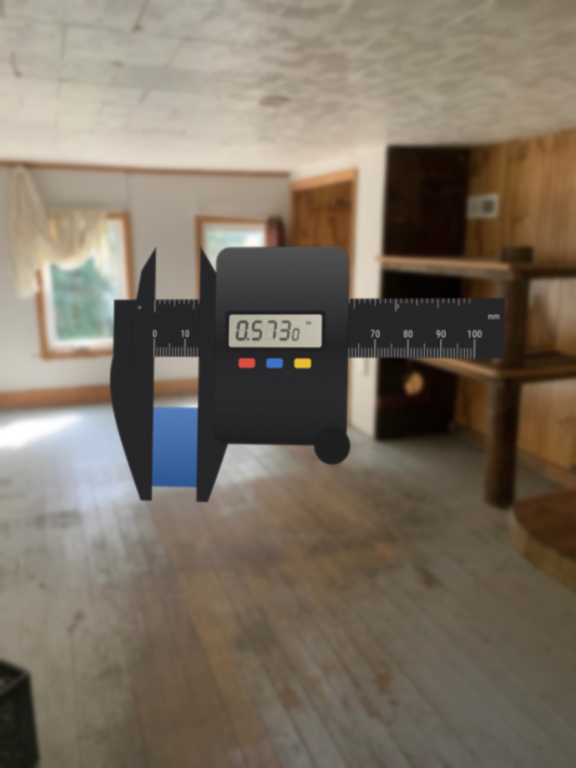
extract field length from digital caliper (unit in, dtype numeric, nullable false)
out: 0.5730 in
